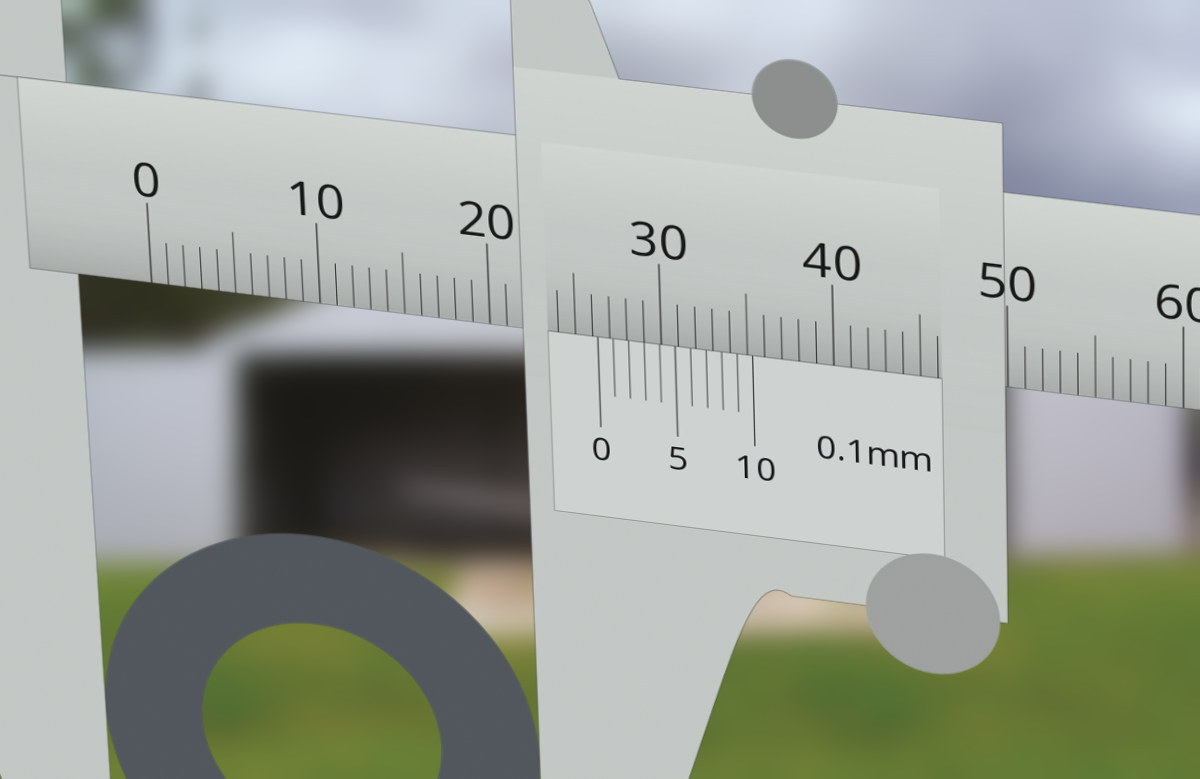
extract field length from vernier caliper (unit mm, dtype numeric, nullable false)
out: 26.3 mm
